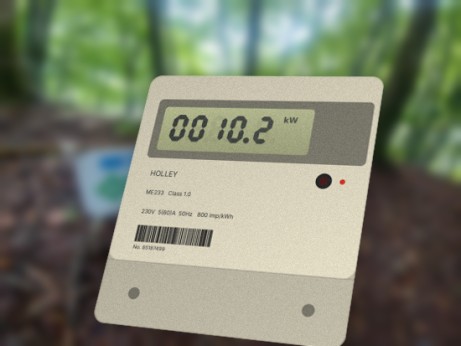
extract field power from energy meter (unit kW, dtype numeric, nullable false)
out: 10.2 kW
